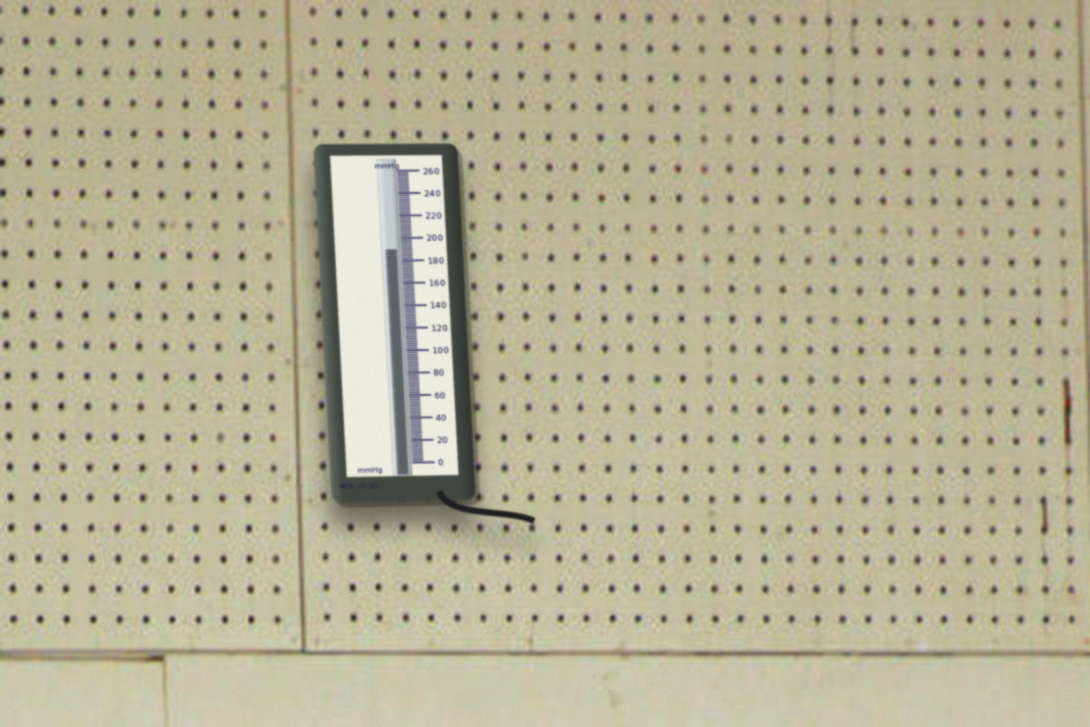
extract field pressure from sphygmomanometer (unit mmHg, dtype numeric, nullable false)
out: 190 mmHg
